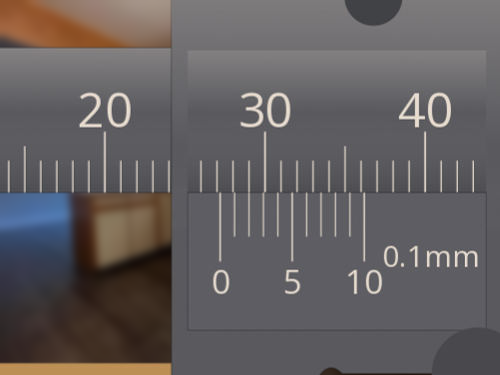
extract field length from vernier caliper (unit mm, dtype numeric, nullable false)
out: 27.2 mm
